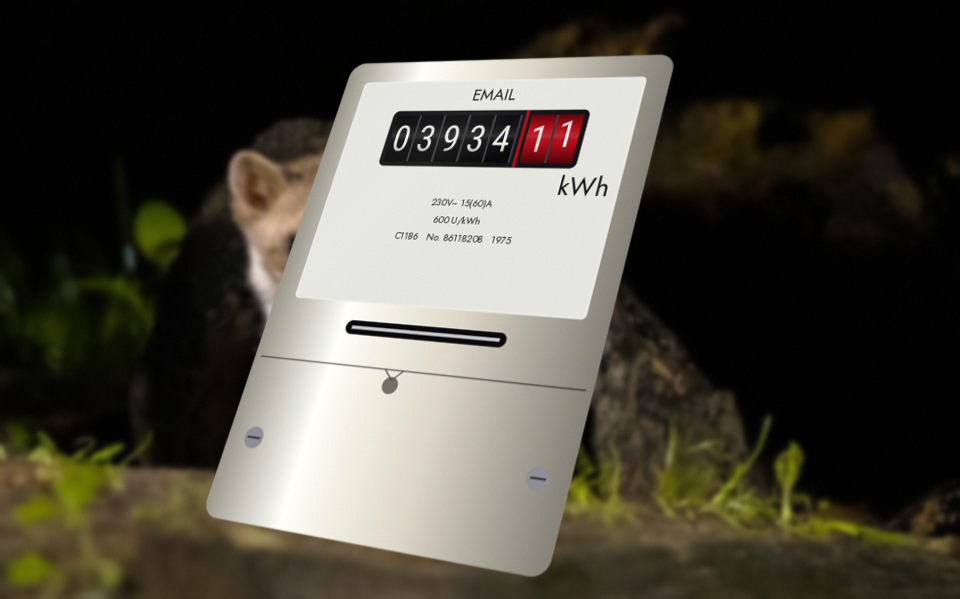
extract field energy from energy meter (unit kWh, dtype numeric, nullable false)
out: 3934.11 kWh
